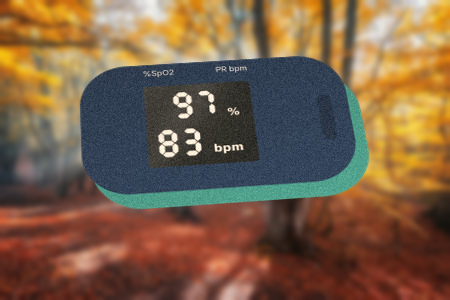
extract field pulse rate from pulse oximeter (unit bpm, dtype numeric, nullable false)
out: 83 bpm
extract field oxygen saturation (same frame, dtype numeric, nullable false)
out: 97 %
